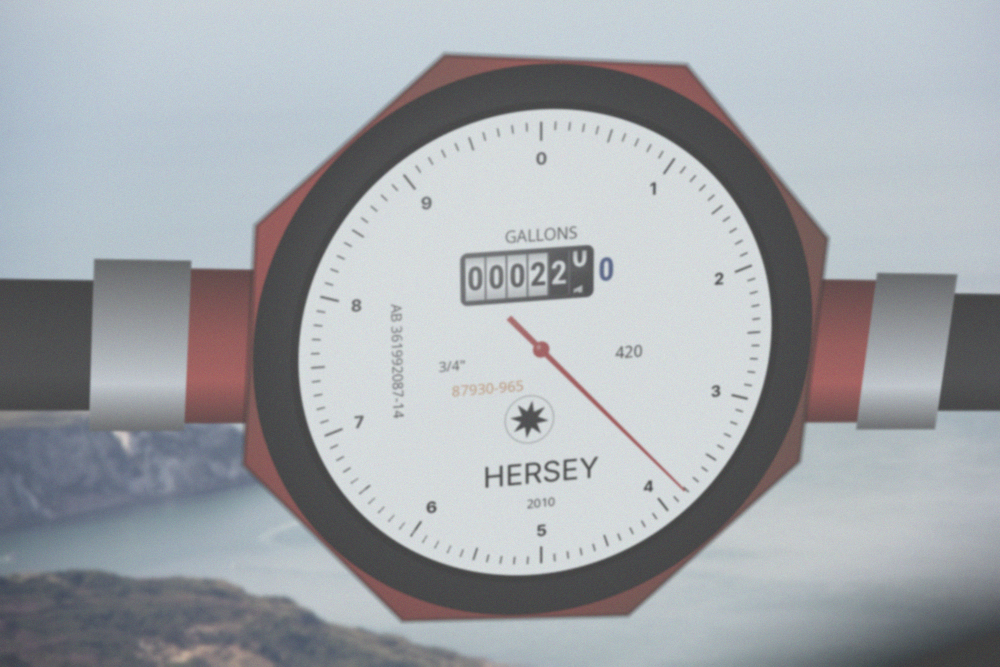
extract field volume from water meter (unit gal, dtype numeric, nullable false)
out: 2203.8 gal
